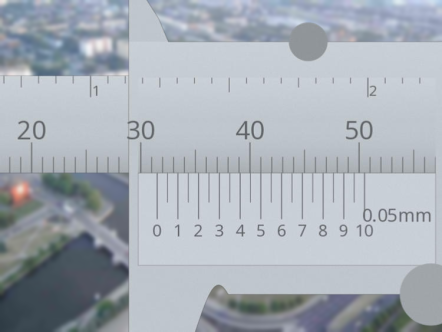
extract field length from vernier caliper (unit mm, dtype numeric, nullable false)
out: 31.5 mm
